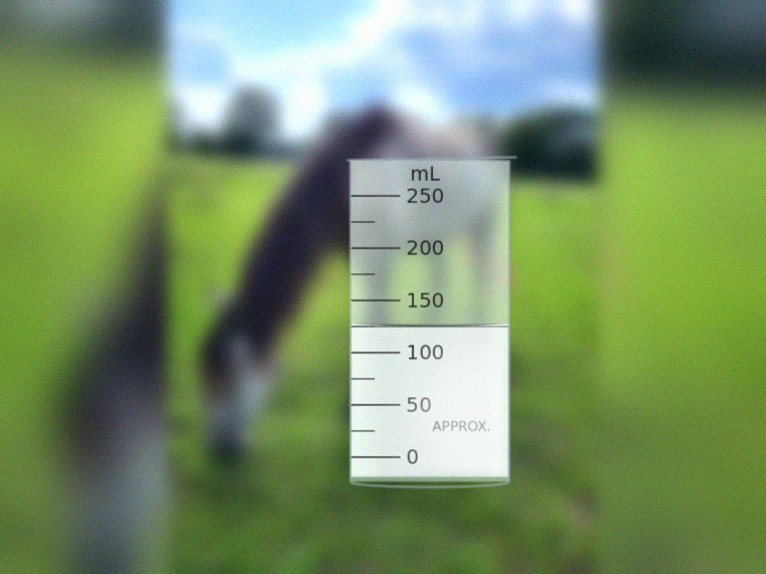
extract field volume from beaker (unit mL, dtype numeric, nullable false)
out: 125 mL
